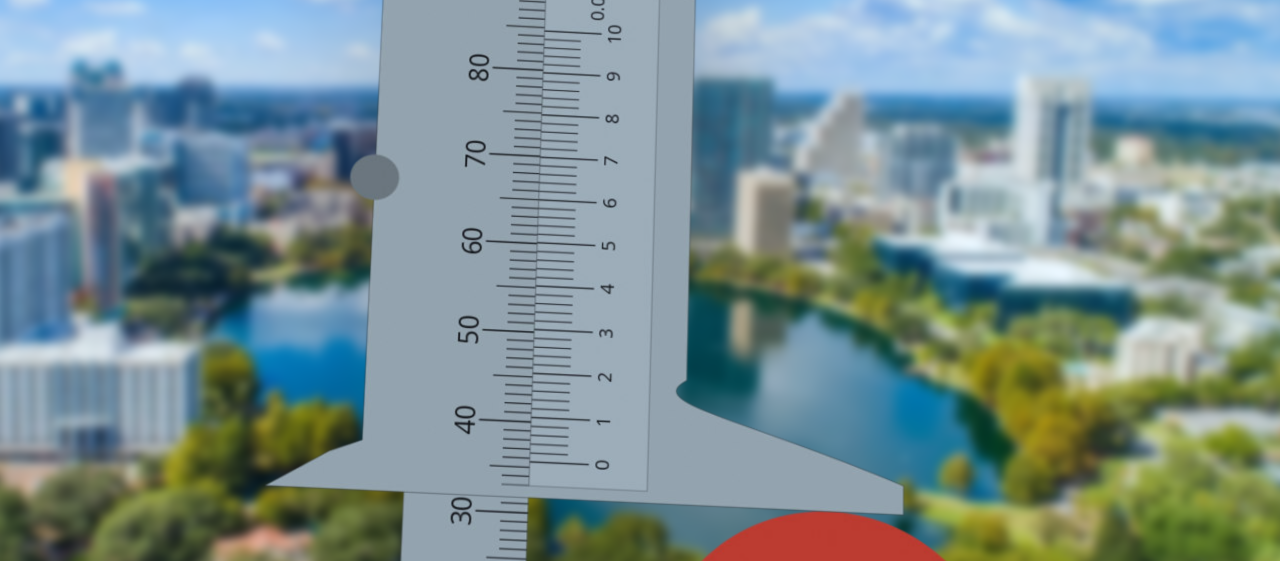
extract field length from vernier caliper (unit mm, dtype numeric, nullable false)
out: 35.6 mm
